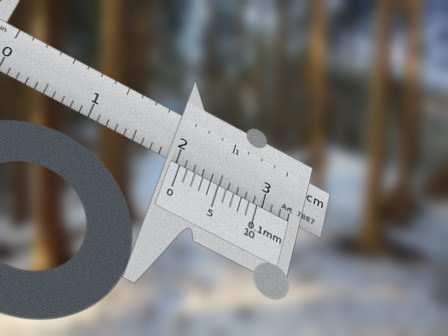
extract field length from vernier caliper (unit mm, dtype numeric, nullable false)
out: 20.4 mm
